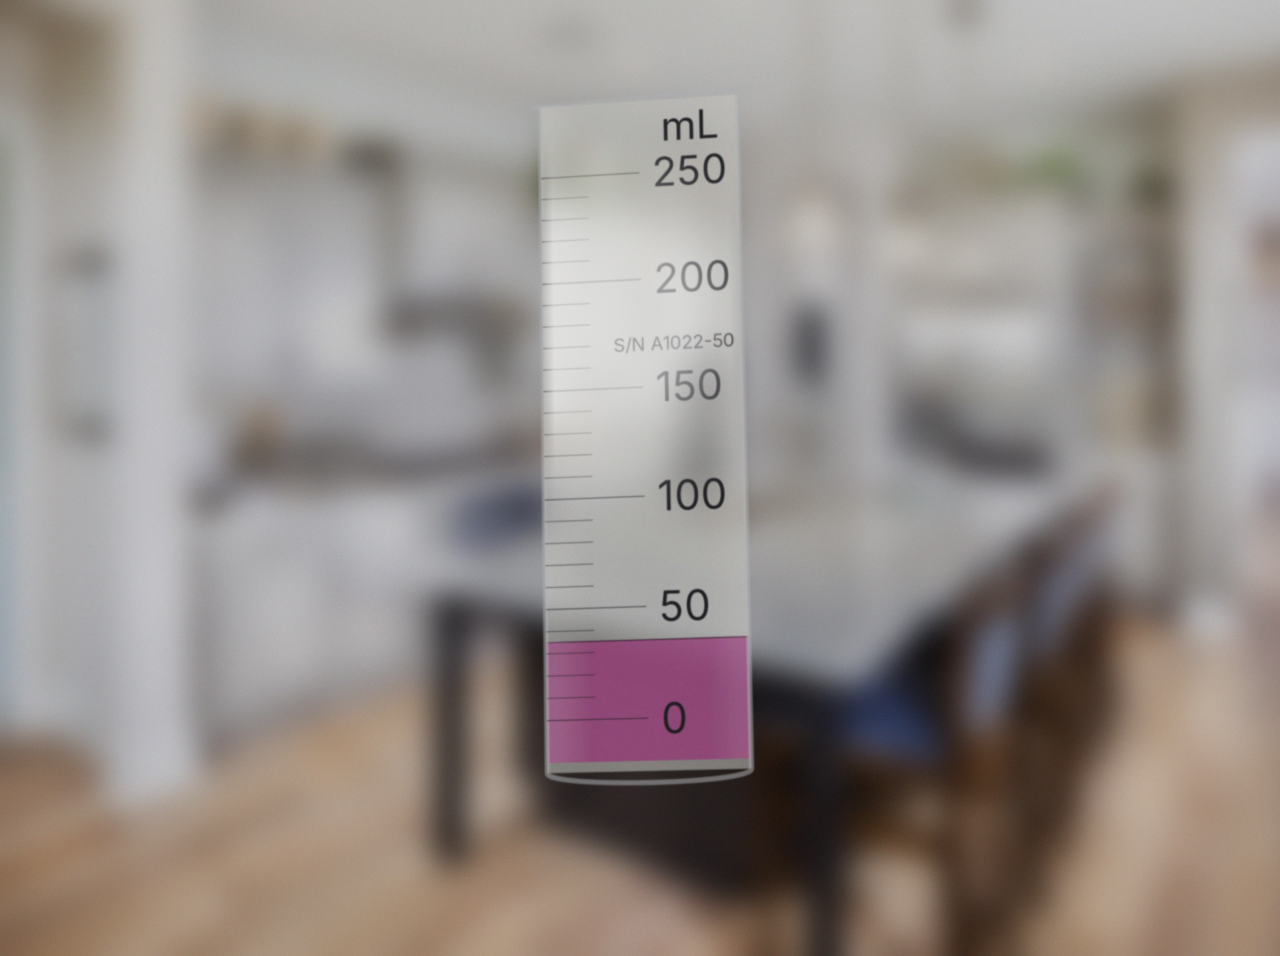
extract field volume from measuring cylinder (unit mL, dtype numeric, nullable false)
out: 35 mL
